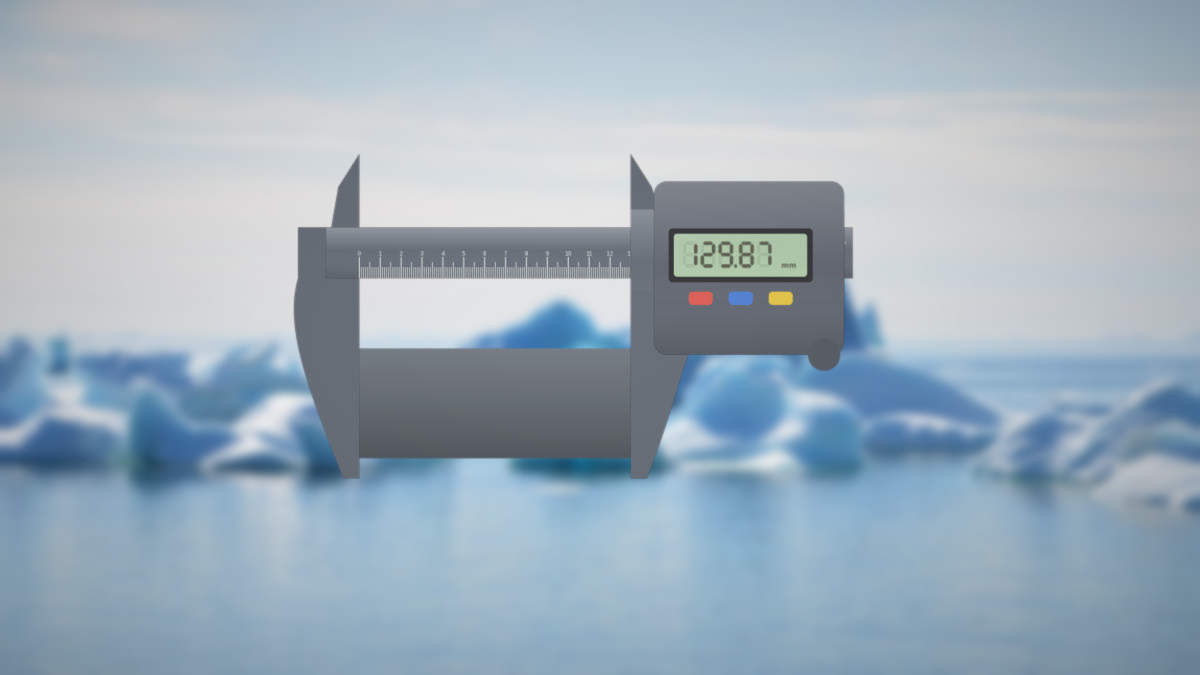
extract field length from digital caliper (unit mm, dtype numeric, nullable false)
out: 129.87 mm
